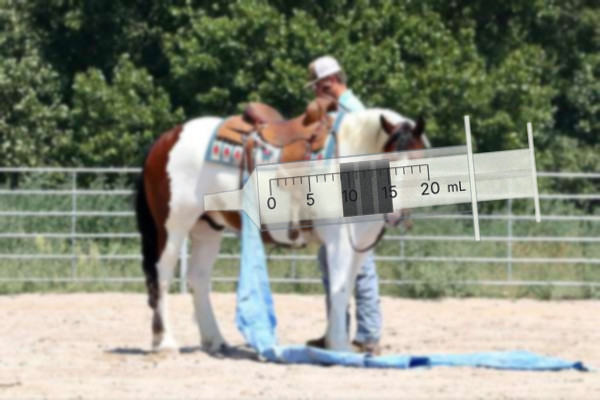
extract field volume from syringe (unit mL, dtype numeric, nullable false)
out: 9 mL
